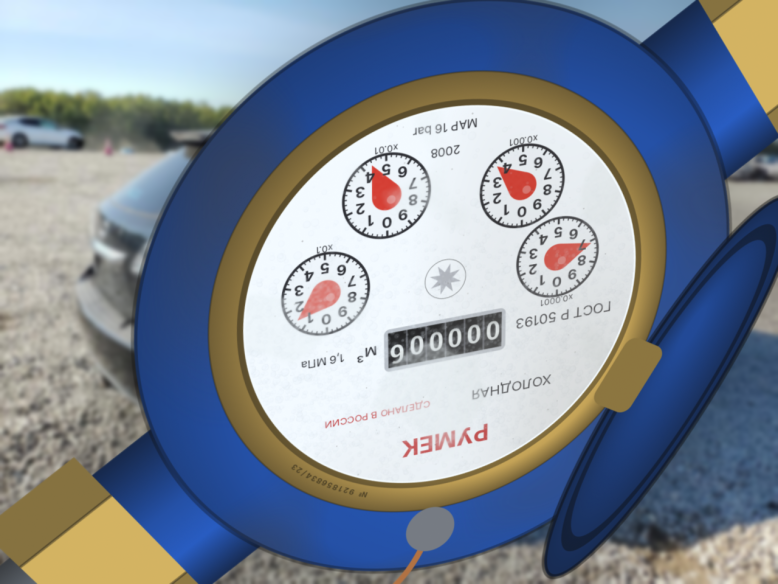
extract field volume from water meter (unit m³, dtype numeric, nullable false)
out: 6.1437 m³
